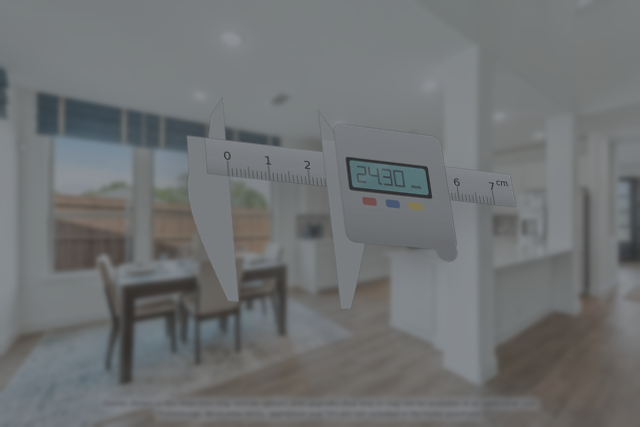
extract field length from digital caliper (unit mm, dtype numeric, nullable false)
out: 24.30 mm
